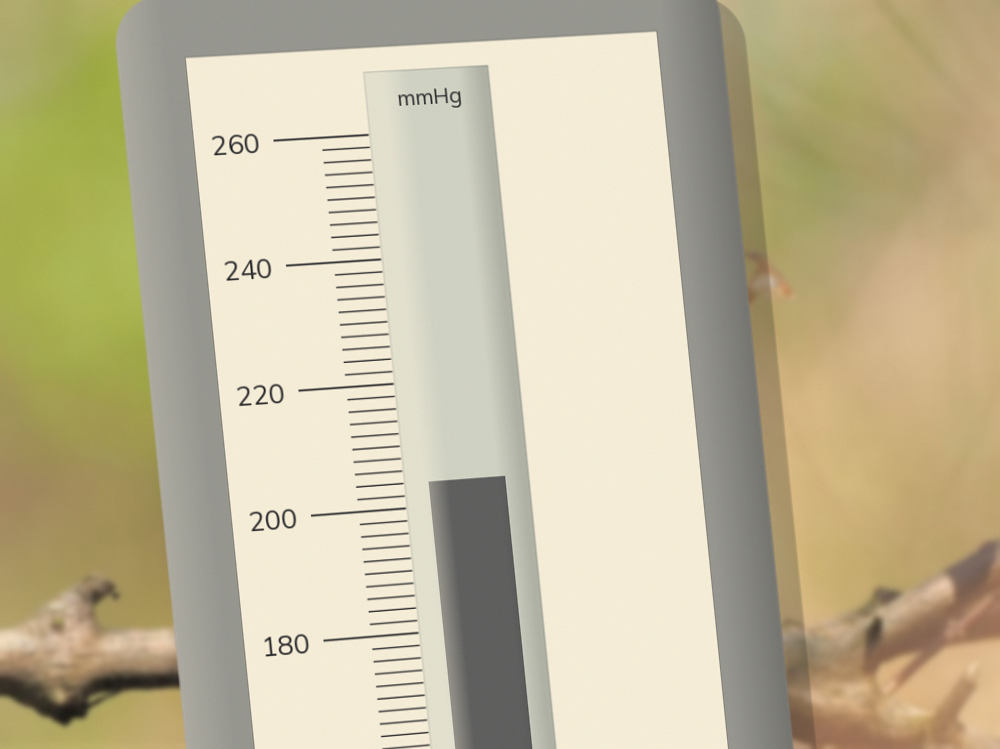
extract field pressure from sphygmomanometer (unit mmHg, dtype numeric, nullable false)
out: 204 mmHg
